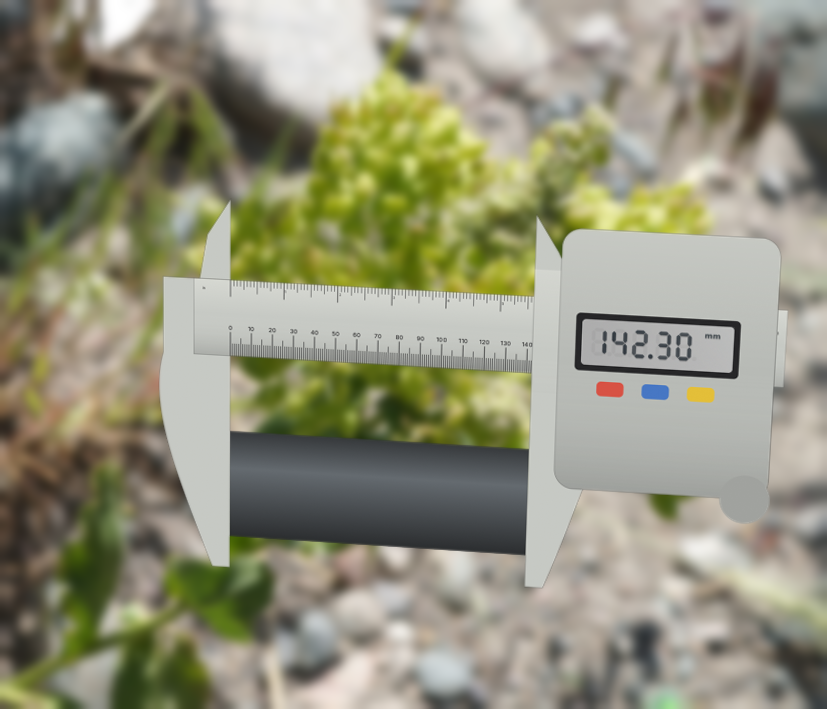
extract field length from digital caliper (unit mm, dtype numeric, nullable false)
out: 142.30 mm
